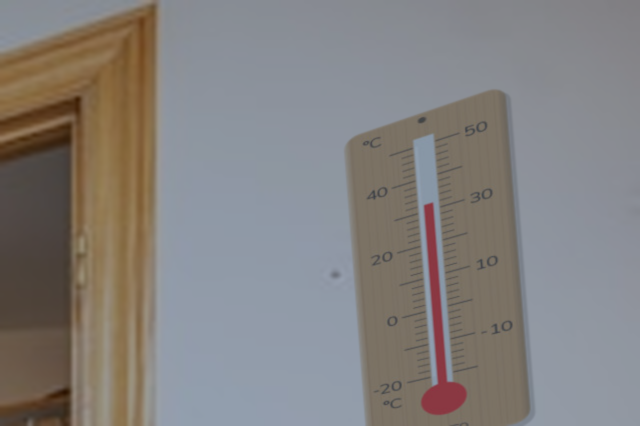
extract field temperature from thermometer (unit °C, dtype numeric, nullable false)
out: 32 °C
